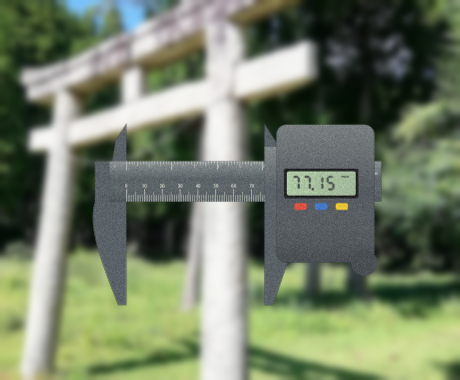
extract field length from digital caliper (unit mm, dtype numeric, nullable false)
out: 77.15 mm
